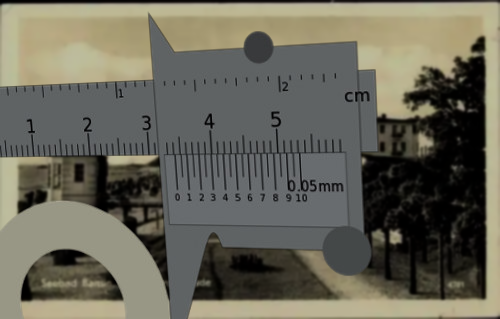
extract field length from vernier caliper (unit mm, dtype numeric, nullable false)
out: 34.2 mm
